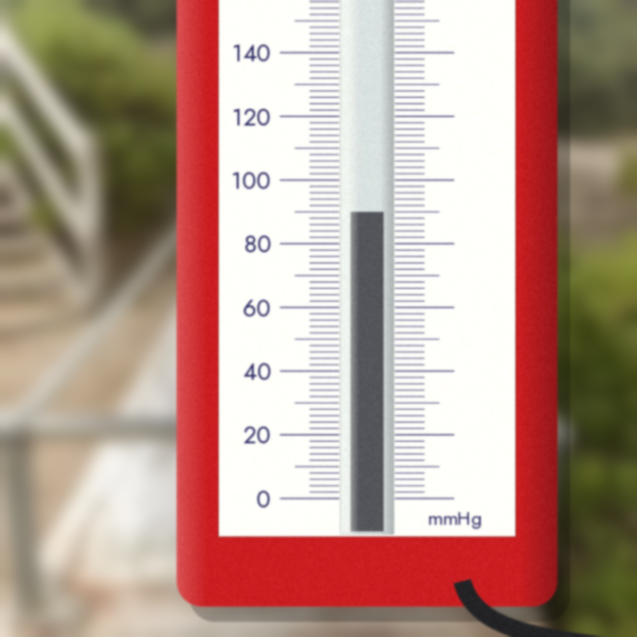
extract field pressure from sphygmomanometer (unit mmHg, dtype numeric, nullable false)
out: 90 mmHg
